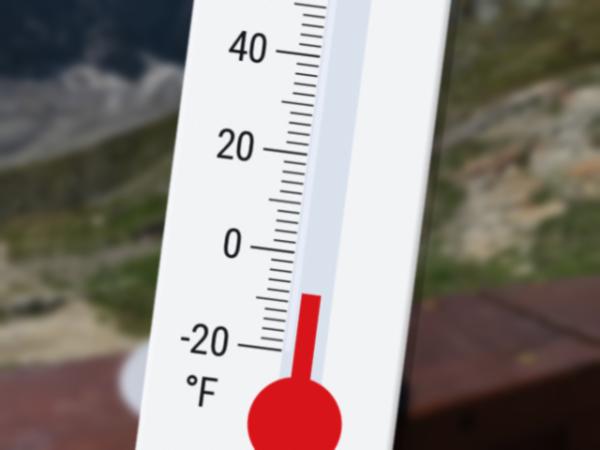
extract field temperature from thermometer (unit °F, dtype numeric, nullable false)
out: -8 °F
